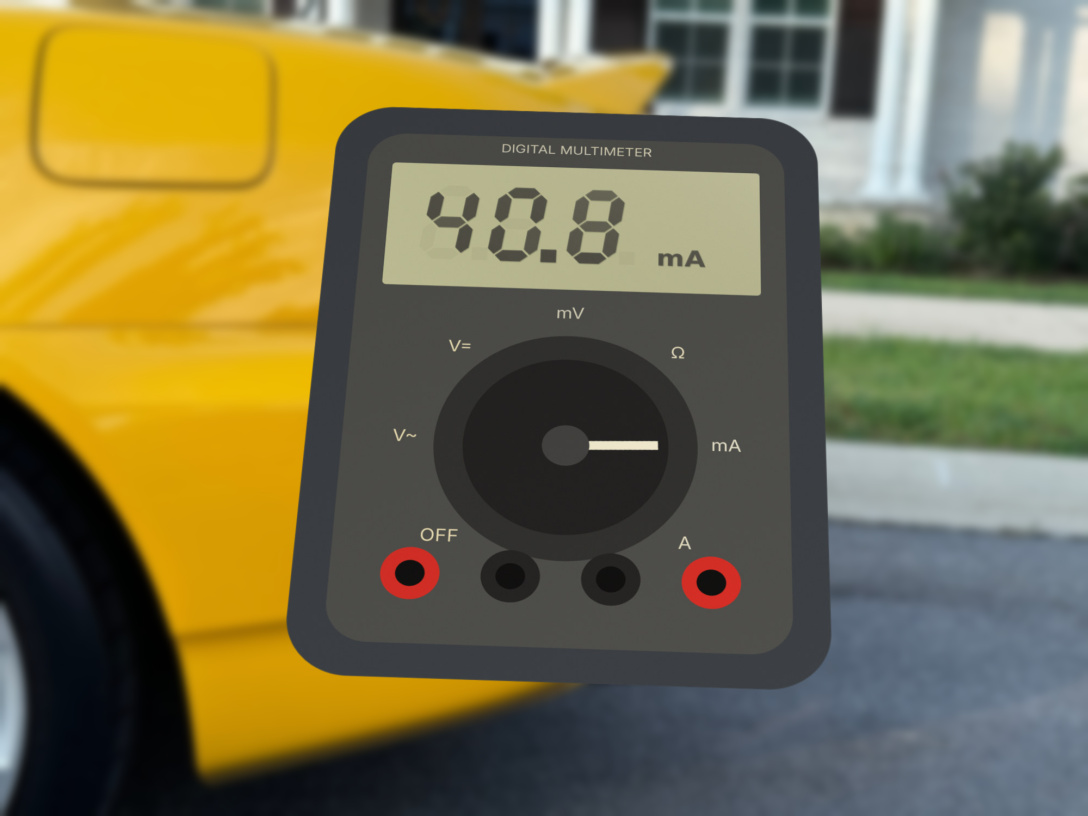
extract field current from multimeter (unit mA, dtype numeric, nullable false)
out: 40.8 mA
